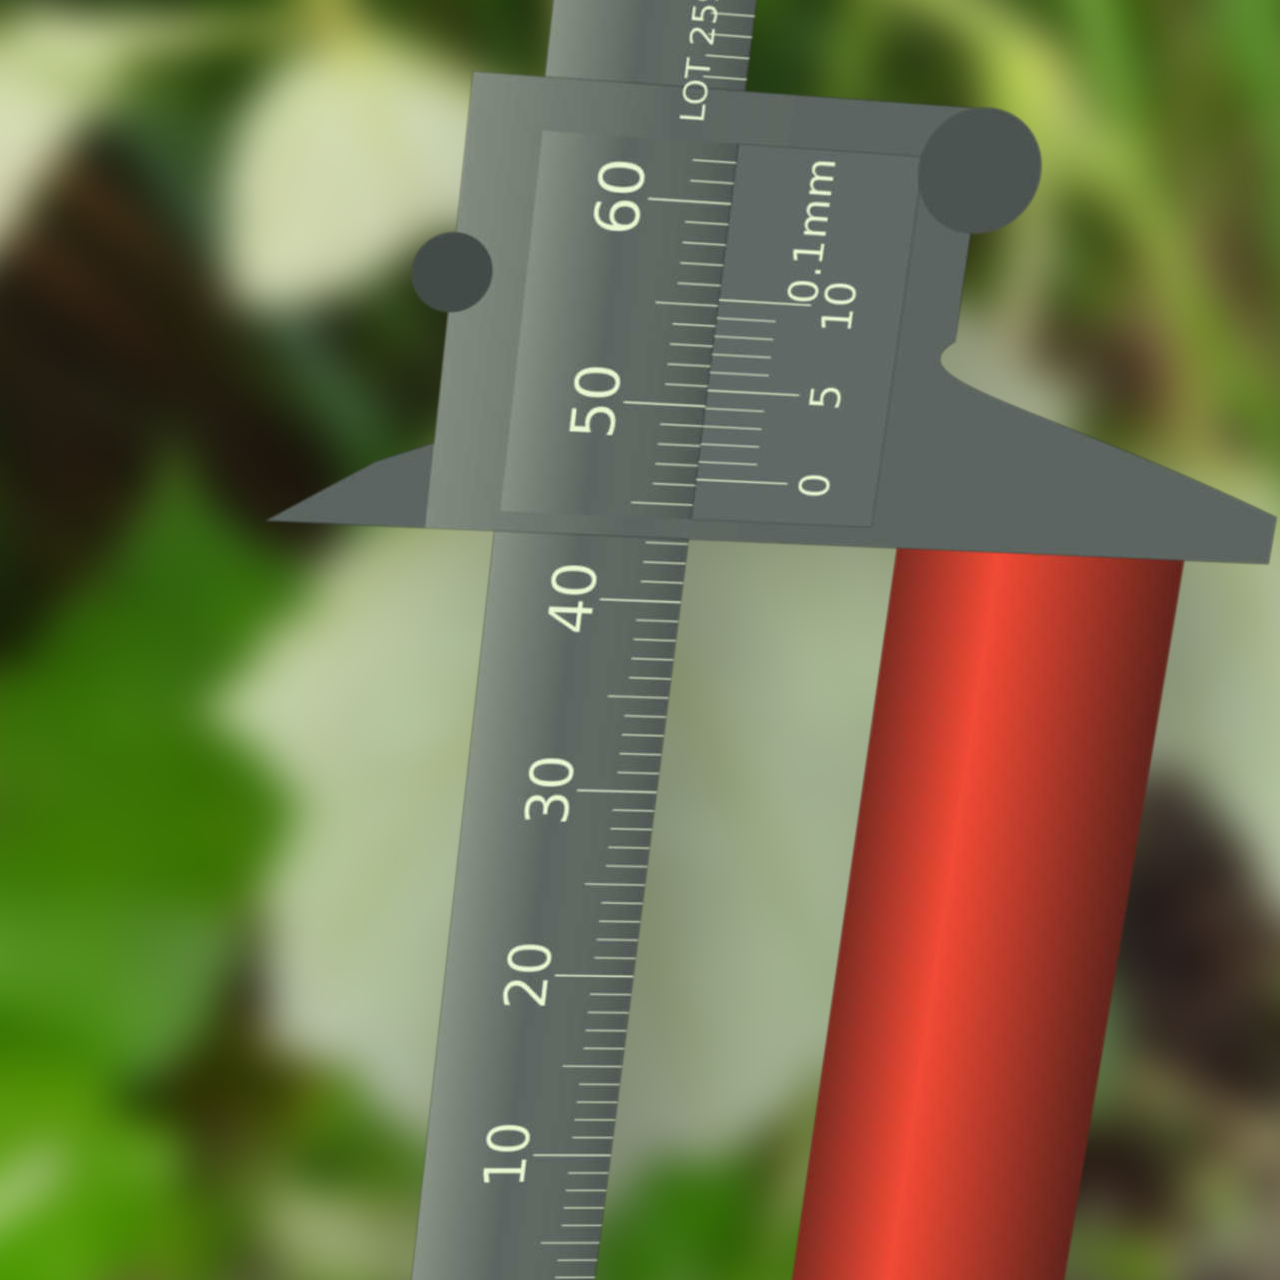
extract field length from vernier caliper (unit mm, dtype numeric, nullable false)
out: 46.3 mm
